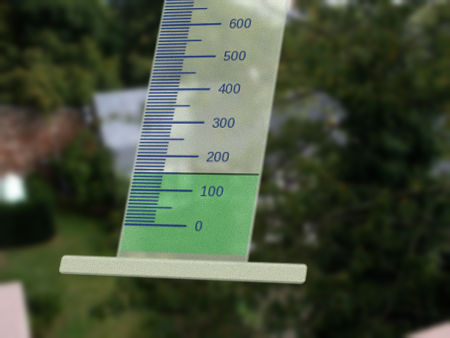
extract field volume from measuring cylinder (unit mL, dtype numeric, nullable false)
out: 150 mL
